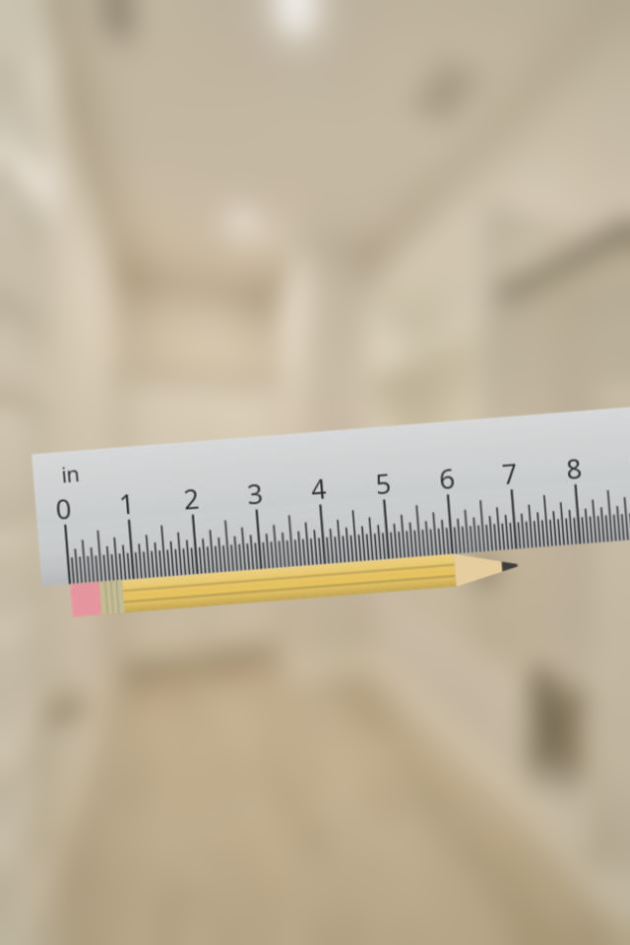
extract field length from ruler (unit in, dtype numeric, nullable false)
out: 7 in
